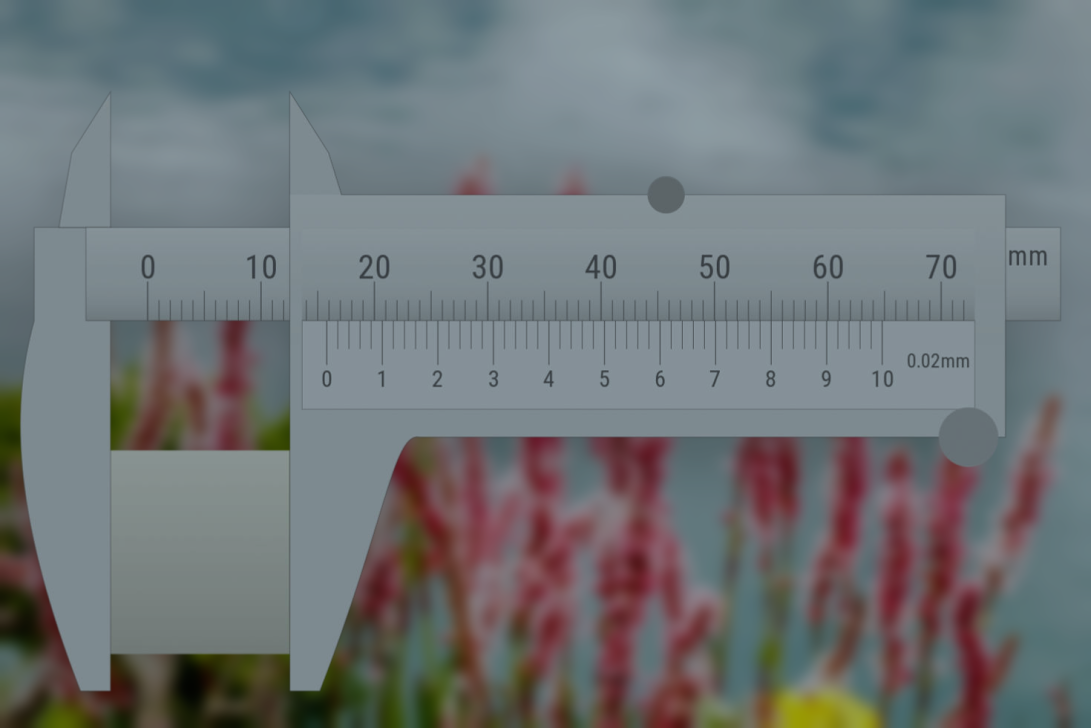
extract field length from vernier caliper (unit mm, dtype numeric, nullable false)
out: 15.8 mm
